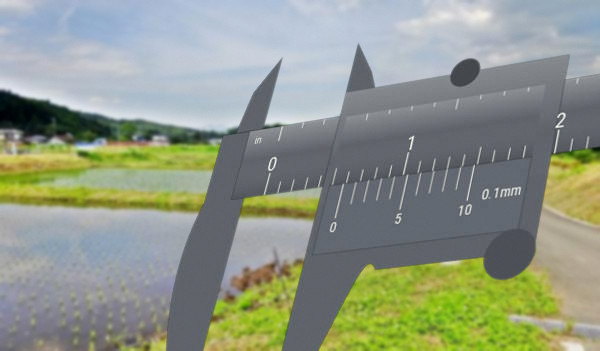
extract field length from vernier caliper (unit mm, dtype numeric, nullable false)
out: 5.8 mm
